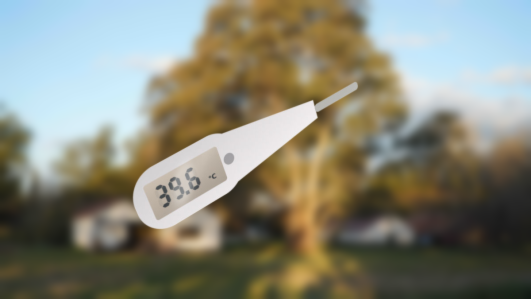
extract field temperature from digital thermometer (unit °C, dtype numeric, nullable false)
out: 39.6 °C
